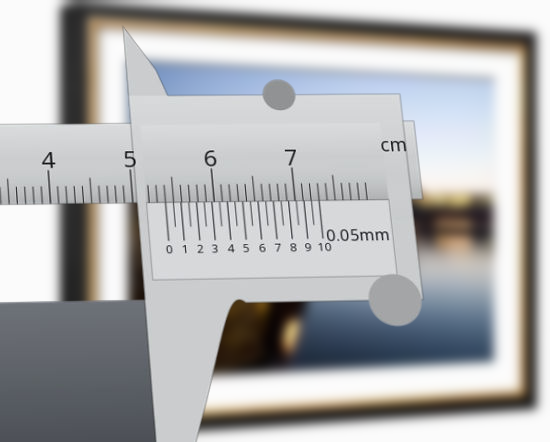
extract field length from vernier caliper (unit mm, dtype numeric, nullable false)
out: 54.0 mm
